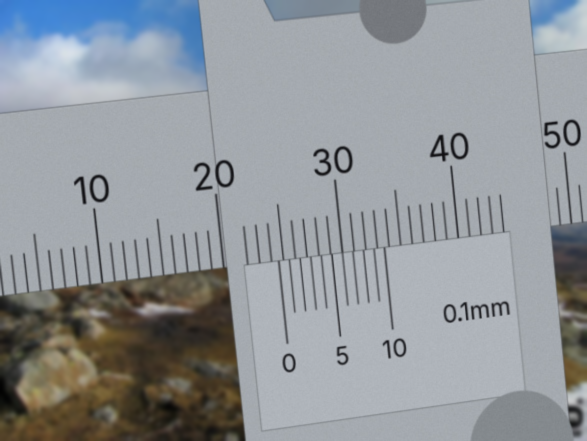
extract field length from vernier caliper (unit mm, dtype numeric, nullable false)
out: 24.6 mm
